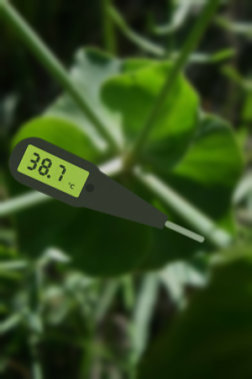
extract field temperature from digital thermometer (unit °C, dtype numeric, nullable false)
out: 38.7 °C
